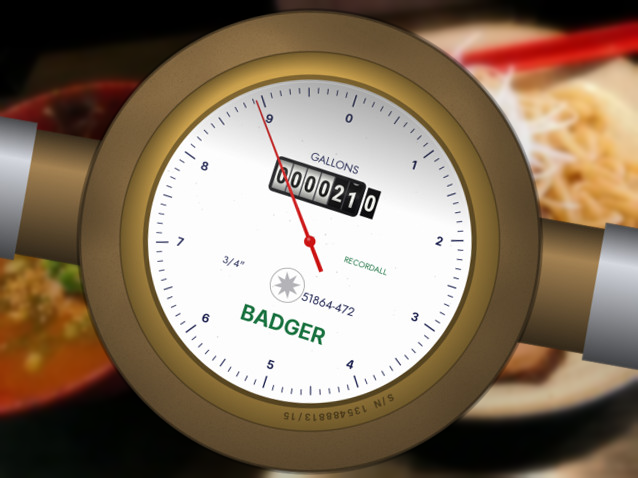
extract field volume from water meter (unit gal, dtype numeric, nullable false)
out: 208.9 gal
